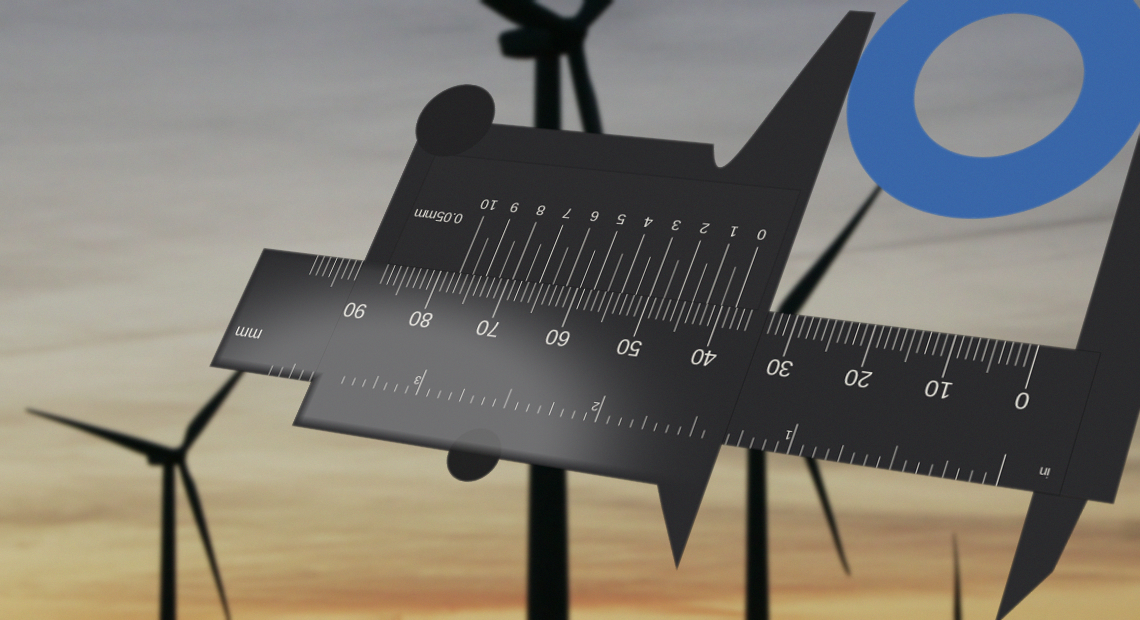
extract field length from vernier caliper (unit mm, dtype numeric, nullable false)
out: 38.2 mm
